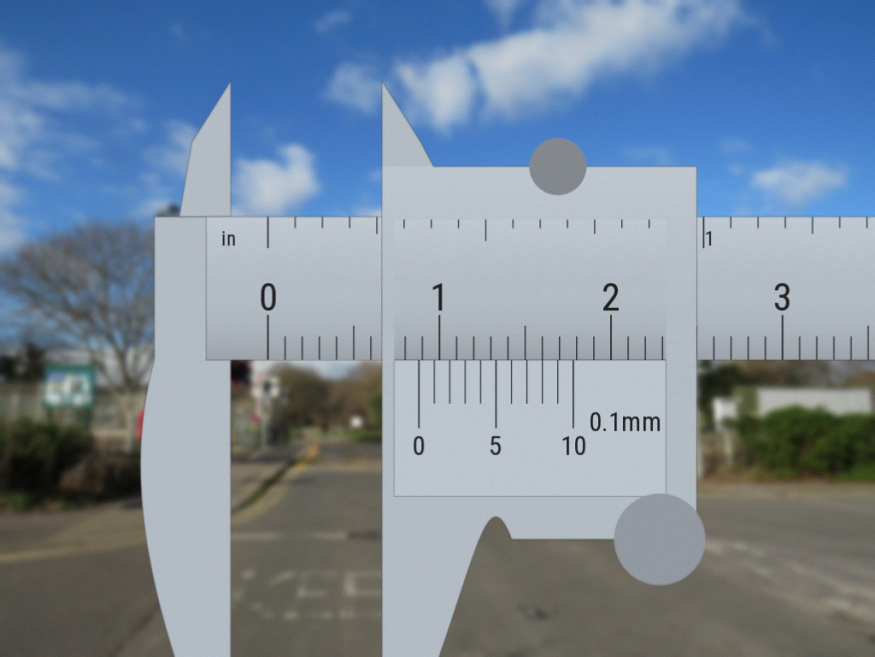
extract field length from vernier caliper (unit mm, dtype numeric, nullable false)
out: 8.8 mm
